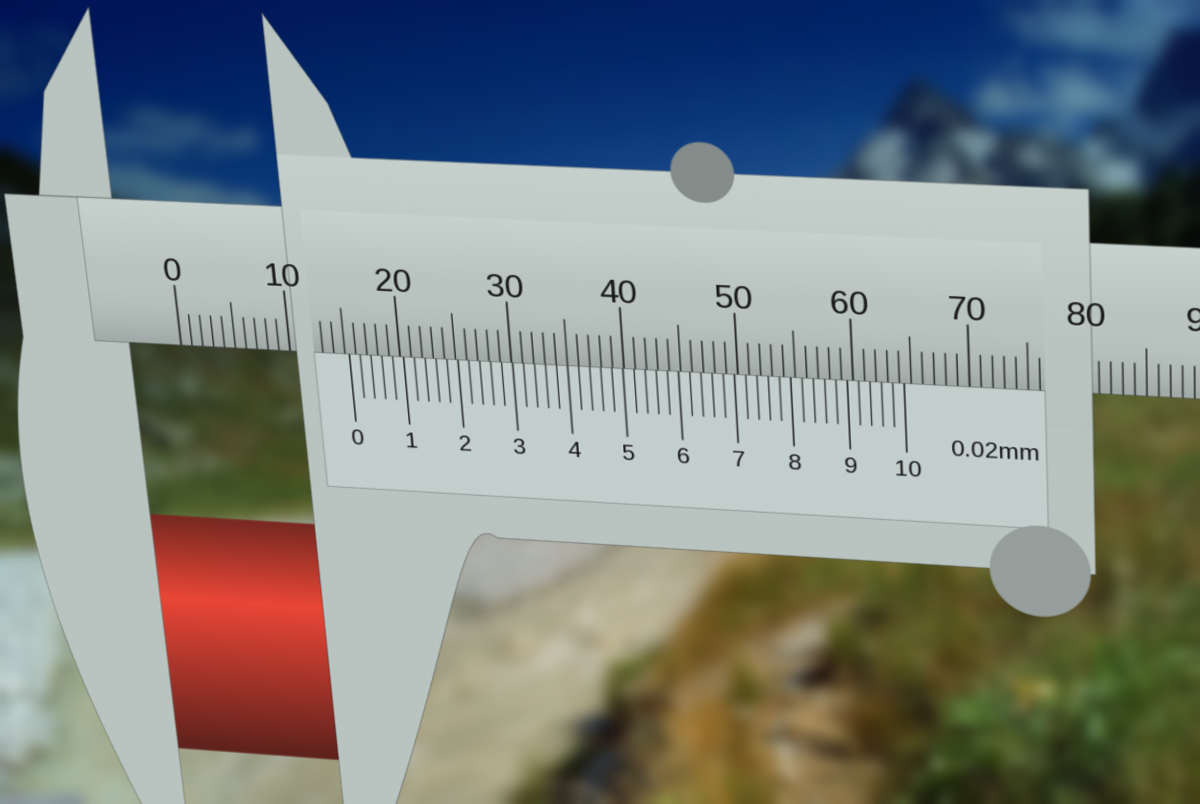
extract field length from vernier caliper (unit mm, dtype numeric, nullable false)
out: 15.4 mm
